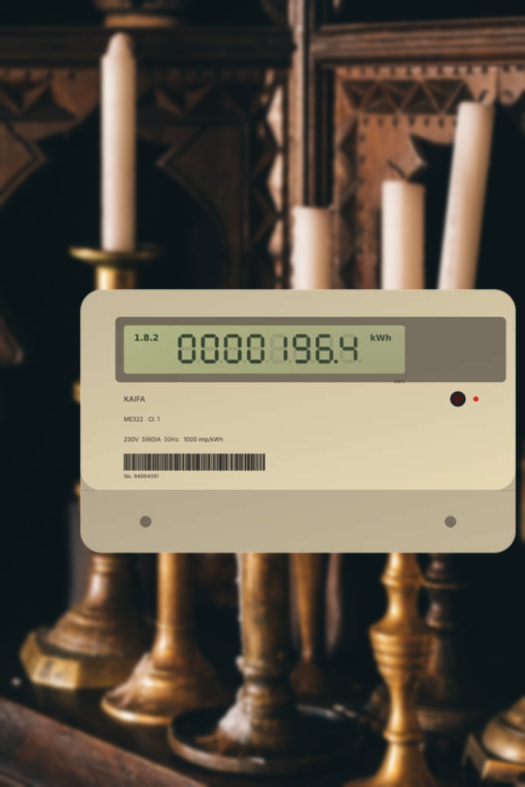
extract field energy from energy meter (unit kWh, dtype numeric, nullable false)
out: 196.4 kWh
